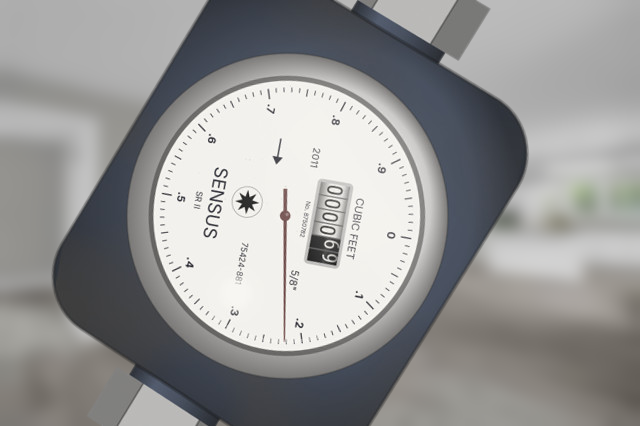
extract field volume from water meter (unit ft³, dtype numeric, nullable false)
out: 69.22 ft³
